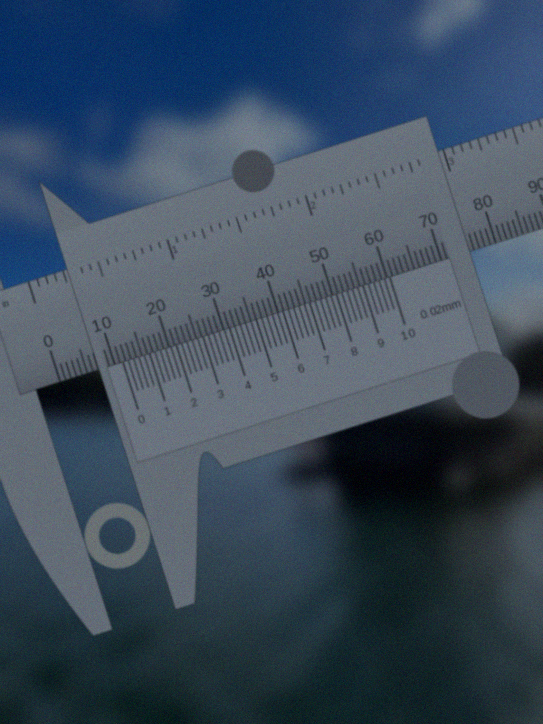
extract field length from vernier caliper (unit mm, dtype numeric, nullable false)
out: 11.5 mm
